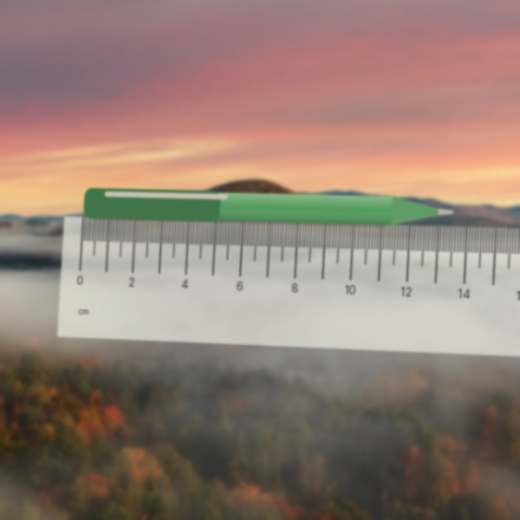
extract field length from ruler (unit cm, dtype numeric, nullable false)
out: 13.5 cm
